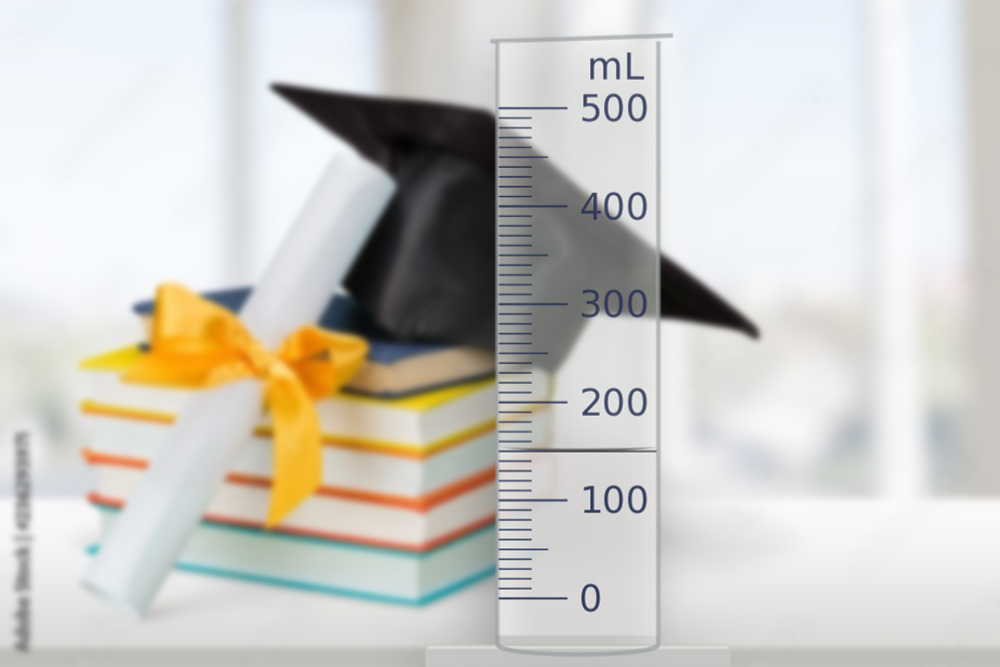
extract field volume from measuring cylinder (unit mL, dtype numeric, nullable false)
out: 150 mL
